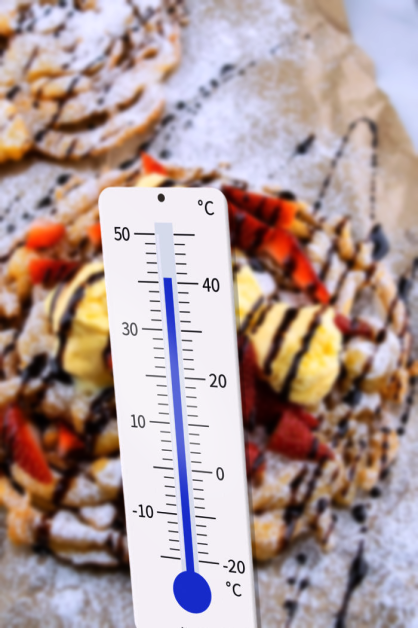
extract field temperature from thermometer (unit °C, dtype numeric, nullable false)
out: 41 °C
